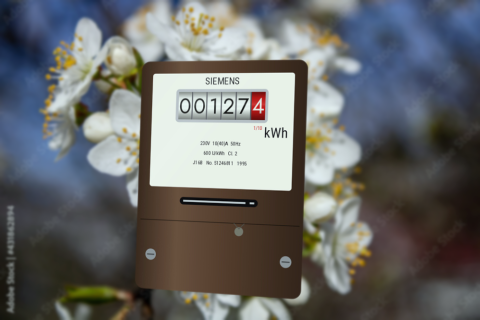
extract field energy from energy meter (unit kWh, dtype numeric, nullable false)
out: 127.4 kWh
